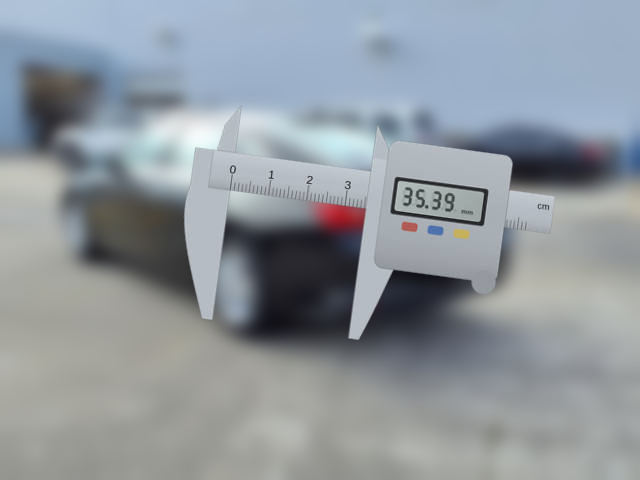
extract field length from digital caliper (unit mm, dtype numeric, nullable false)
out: 35.39 mm
